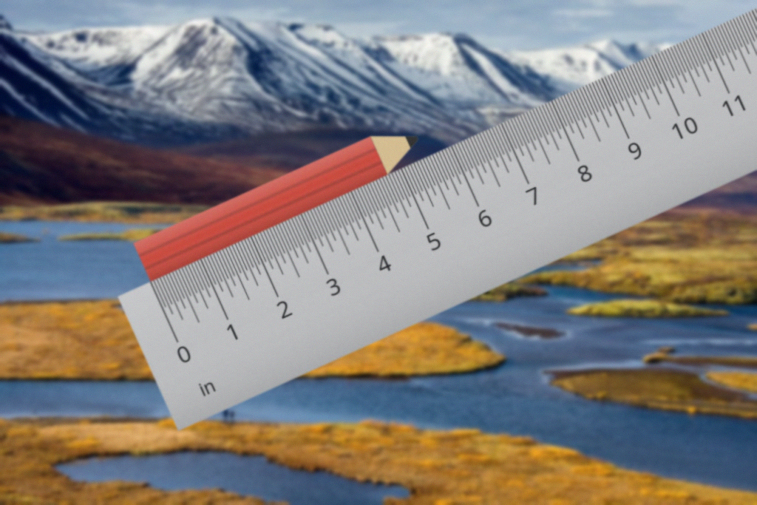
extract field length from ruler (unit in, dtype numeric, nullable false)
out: 5.5 in
